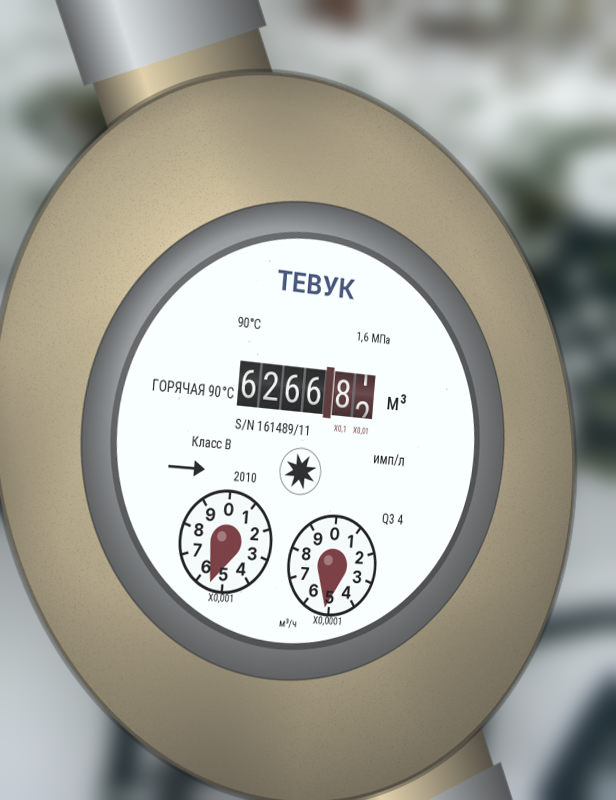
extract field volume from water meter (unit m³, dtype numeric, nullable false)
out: 6266.8155 m³
